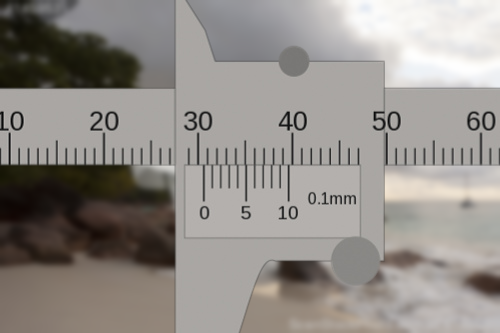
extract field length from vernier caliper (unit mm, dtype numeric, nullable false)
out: 30.6 mm
